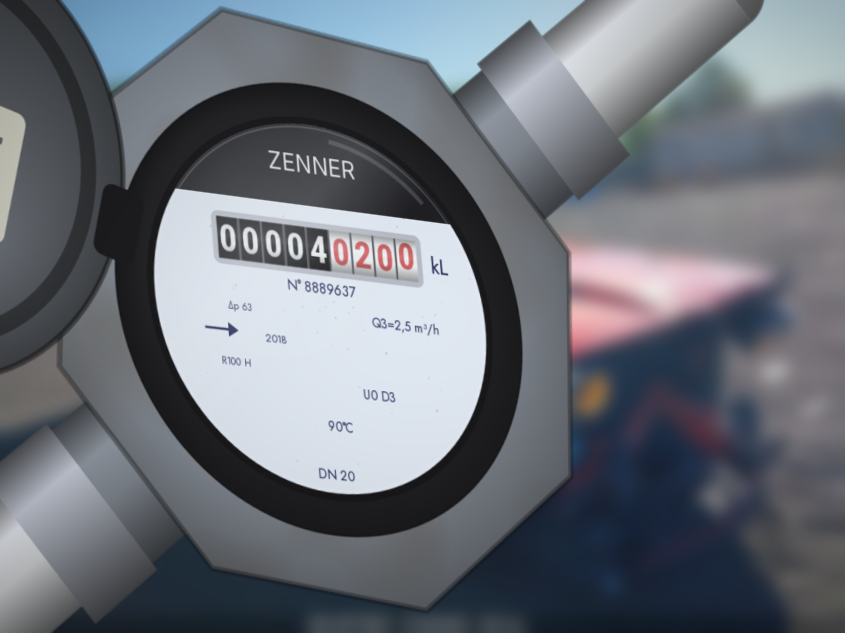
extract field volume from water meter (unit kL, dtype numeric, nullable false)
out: 4.0200 kL
